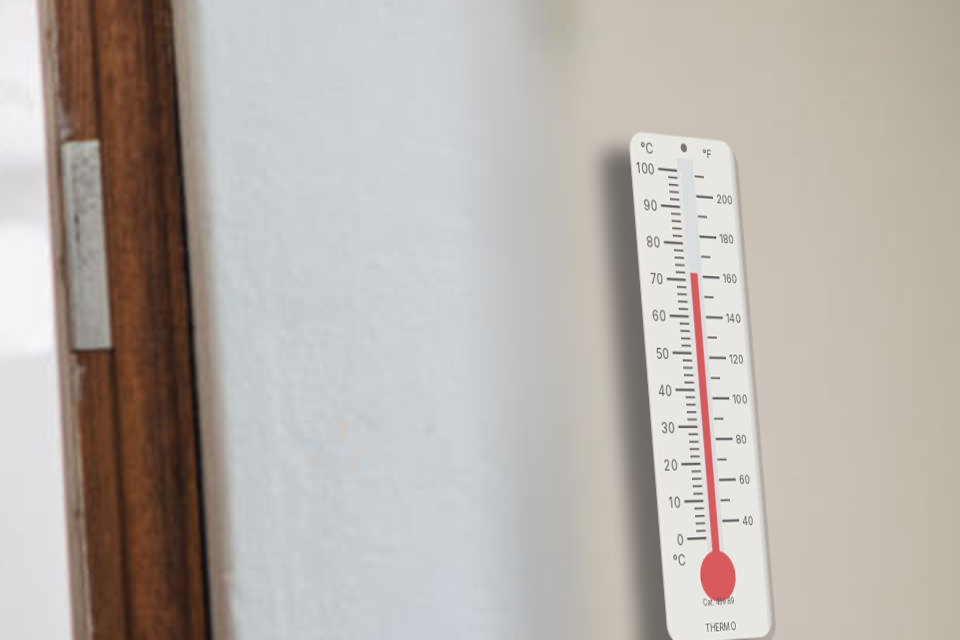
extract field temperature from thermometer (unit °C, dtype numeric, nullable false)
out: 72 °C
